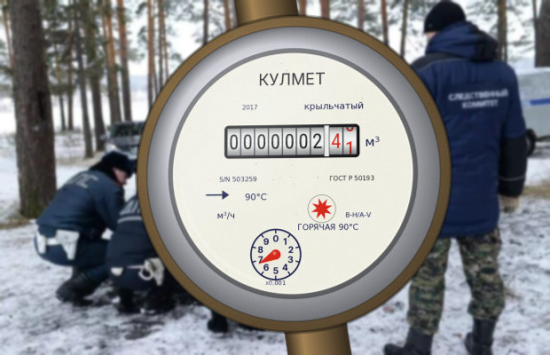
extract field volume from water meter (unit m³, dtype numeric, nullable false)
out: 2.406 m³
